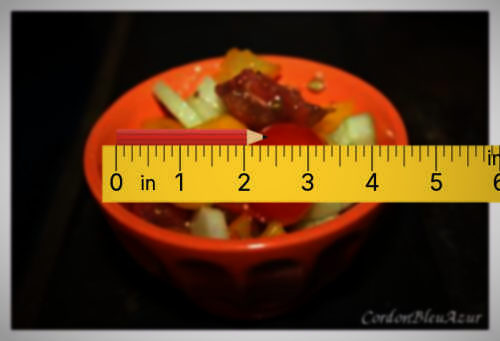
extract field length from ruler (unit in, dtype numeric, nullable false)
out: 2.375 in
